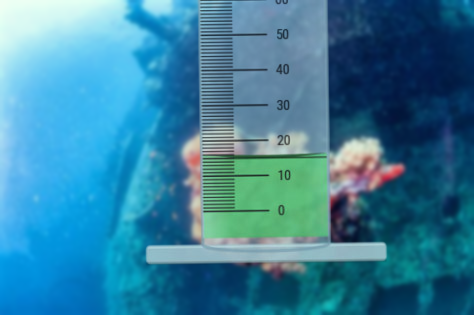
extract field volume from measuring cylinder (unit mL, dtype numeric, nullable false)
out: 15 mL
